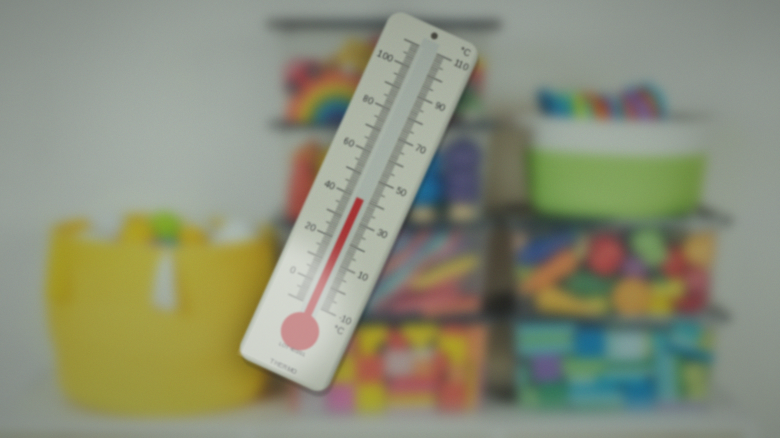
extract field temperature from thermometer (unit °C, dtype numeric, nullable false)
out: 40 °C
